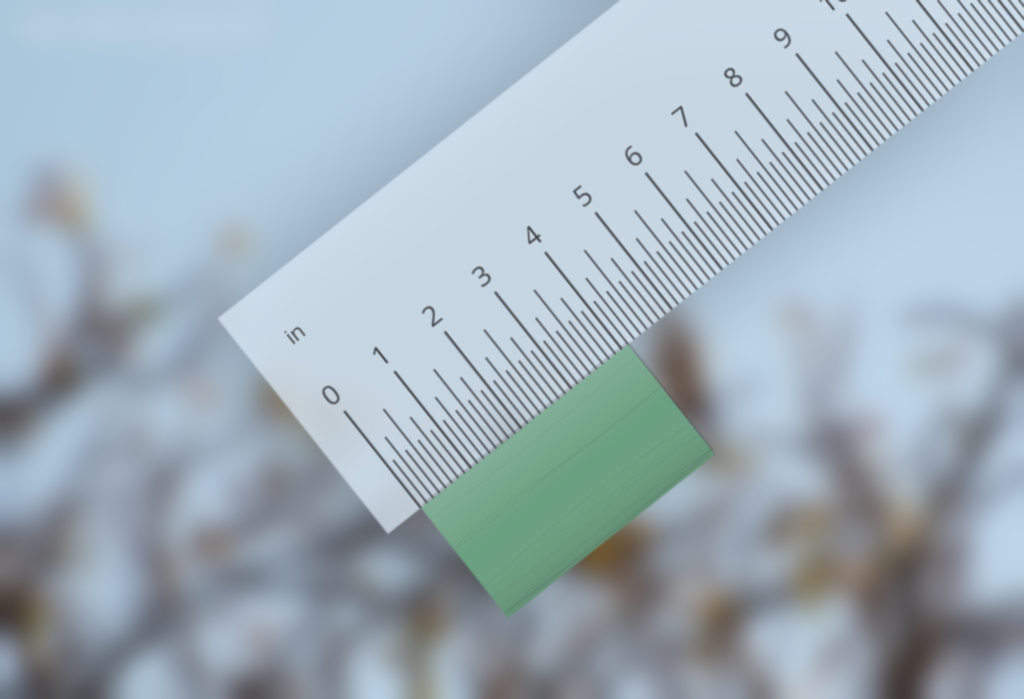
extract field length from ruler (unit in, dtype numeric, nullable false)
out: 4.125 in
